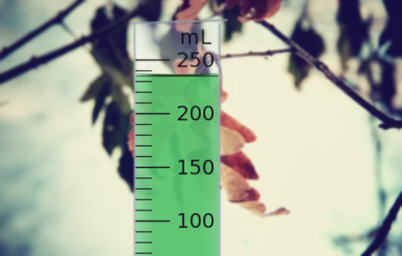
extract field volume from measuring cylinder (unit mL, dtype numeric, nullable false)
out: 235 mL
